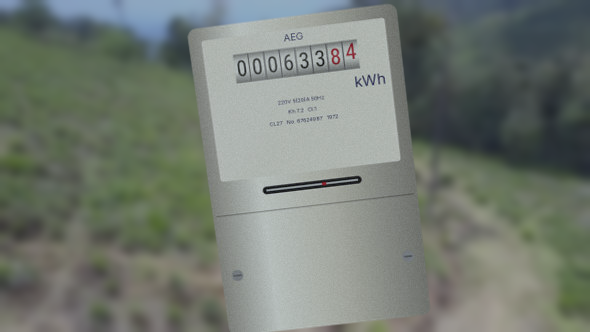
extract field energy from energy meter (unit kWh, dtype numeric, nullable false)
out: 633.84 kWh
